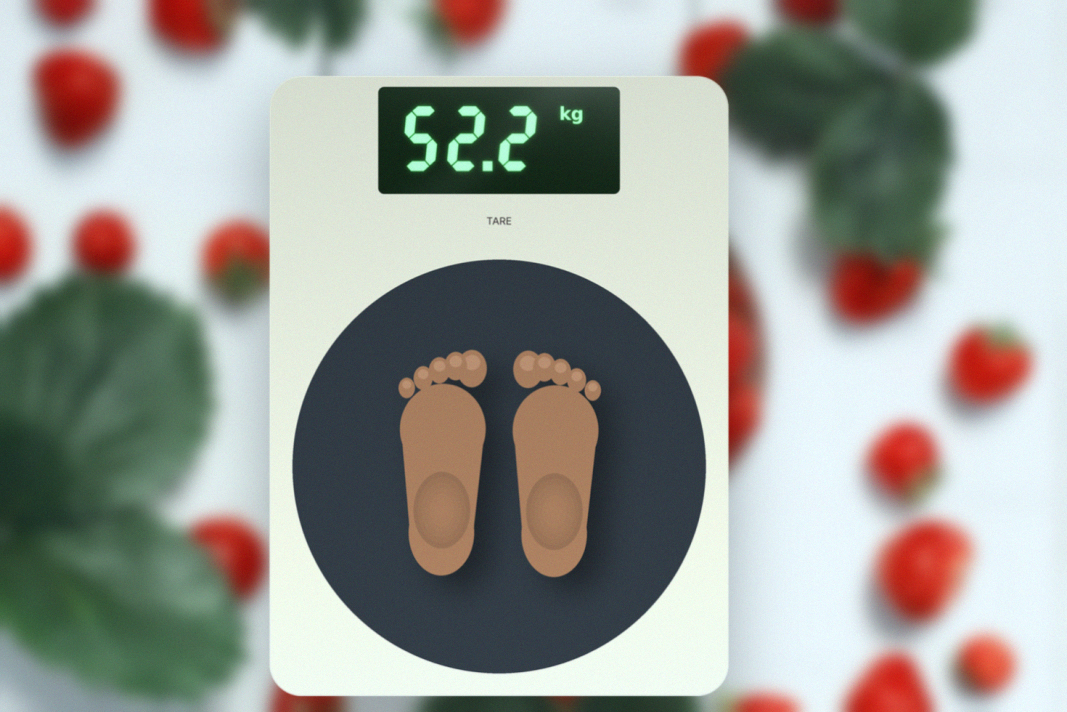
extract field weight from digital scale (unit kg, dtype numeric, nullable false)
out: 52.2 kg
